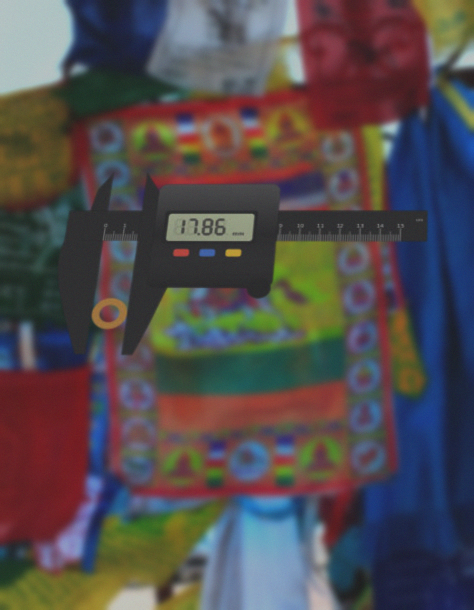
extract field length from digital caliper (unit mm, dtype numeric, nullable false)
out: 17.86 mm
